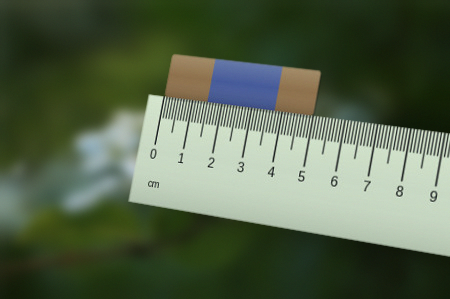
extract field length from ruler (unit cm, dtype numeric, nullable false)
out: 5 cm
